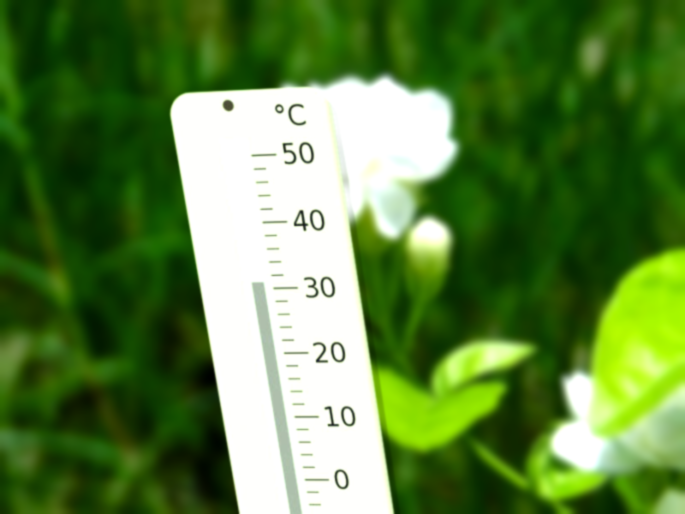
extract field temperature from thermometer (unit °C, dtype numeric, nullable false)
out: 31 °C
